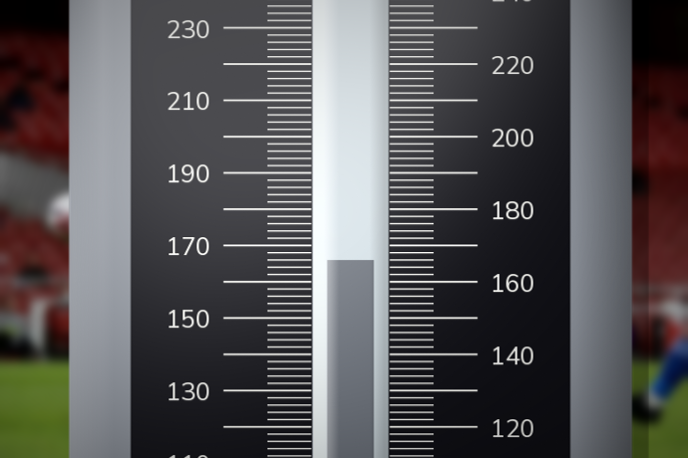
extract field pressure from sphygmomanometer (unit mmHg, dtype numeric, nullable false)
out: 166 mmHg
